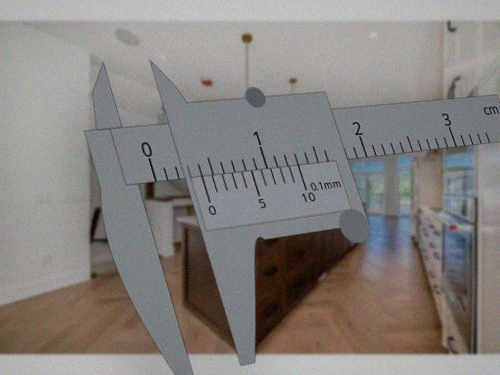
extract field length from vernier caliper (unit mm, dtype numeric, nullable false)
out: 4.0 mm
